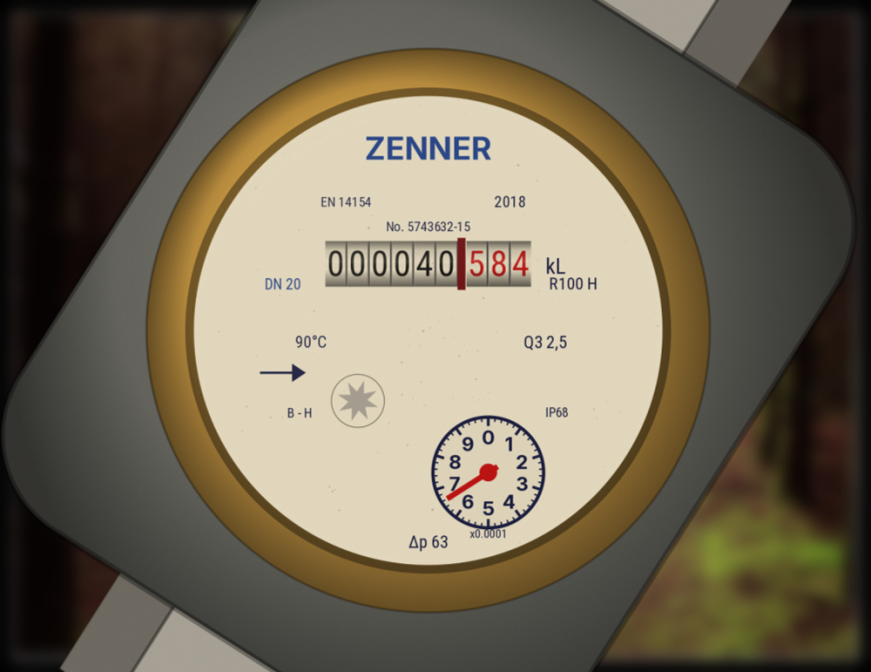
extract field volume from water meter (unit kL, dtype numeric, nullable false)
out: 40.5846 kL
